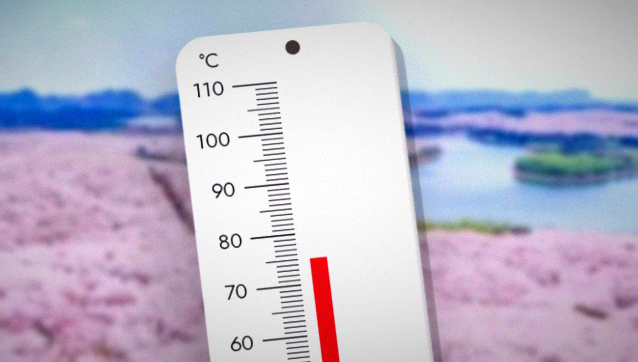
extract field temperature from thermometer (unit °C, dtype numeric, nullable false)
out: 75 °C
